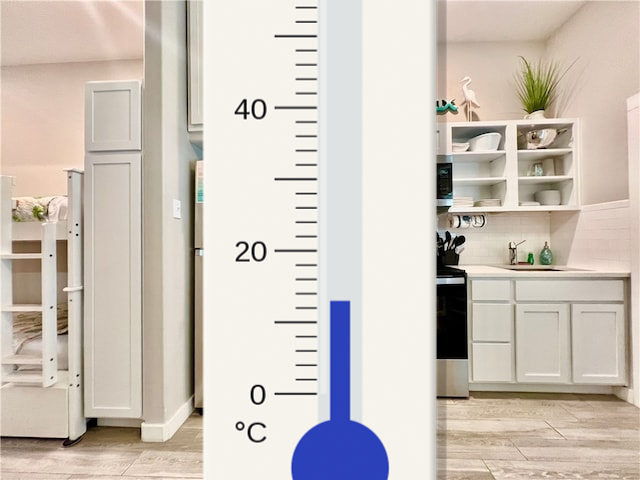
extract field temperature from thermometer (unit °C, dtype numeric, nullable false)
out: 13 °C
